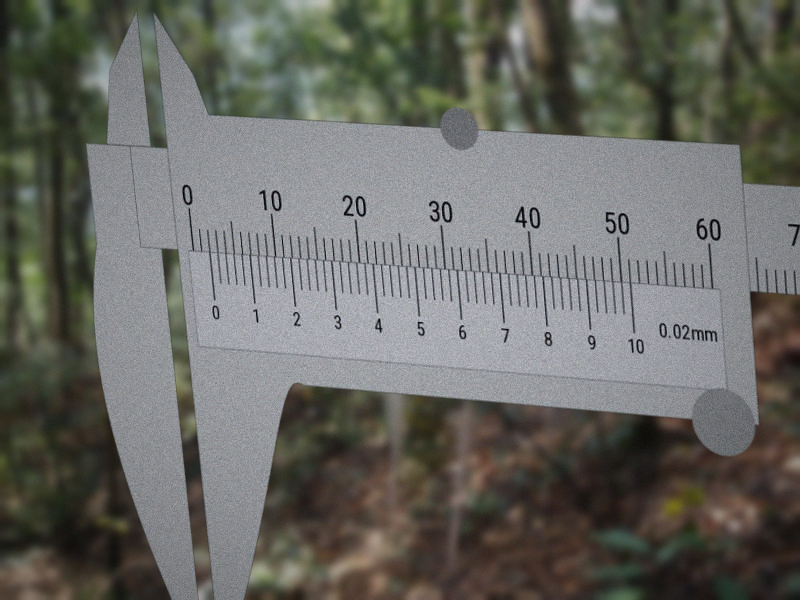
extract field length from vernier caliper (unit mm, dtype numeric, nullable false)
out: 2.0 mm
